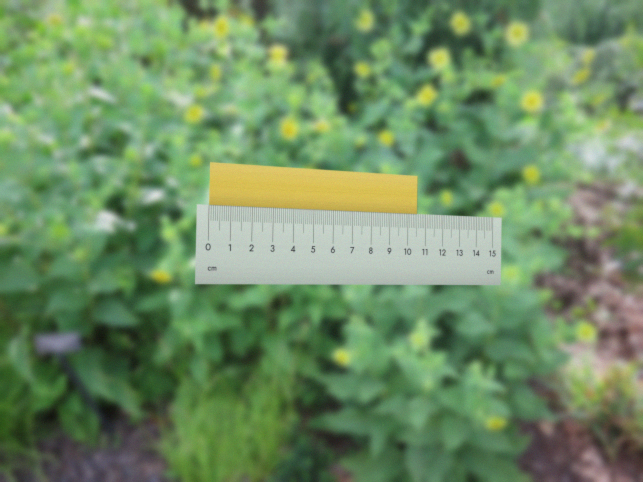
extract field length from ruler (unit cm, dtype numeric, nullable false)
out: 10.5 cm
